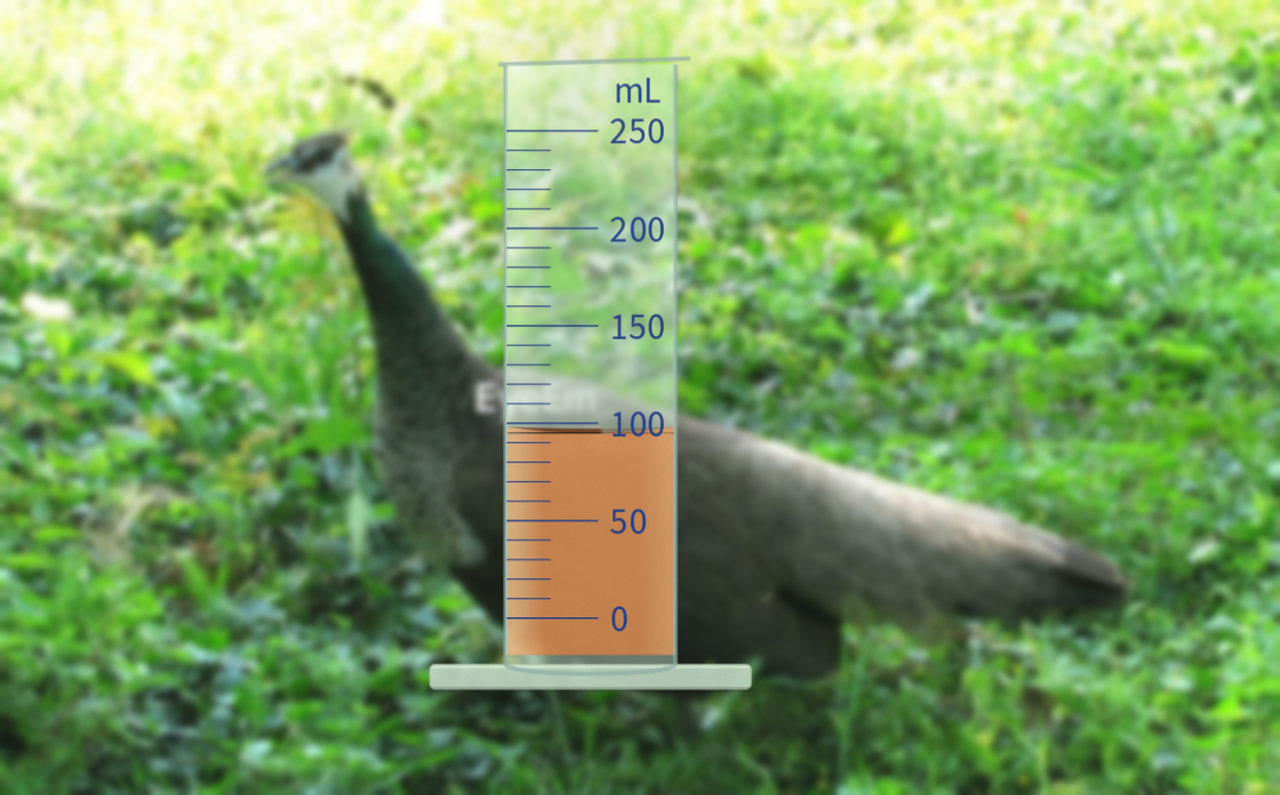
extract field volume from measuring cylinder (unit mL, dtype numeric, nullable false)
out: 95 mL
